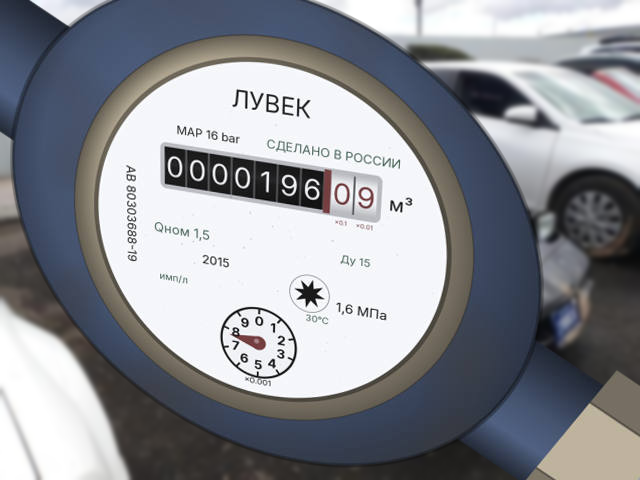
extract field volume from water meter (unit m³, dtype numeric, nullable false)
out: 196.097 m³
